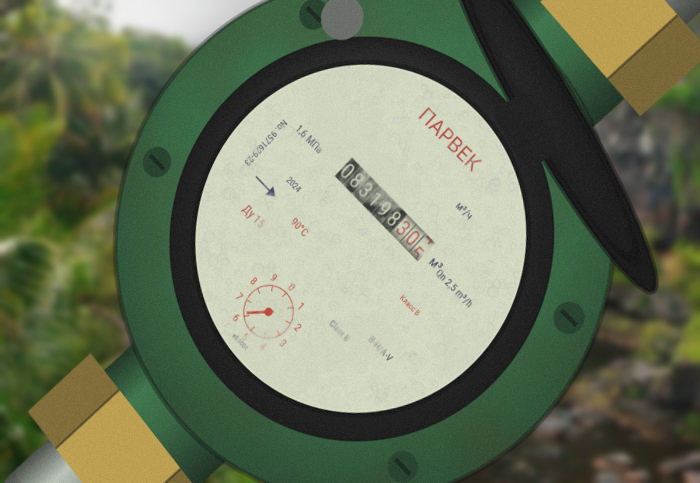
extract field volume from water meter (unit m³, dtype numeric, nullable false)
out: 83198.3046 m³
